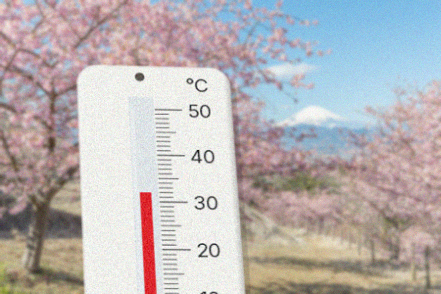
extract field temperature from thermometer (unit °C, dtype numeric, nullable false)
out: 32 °C
